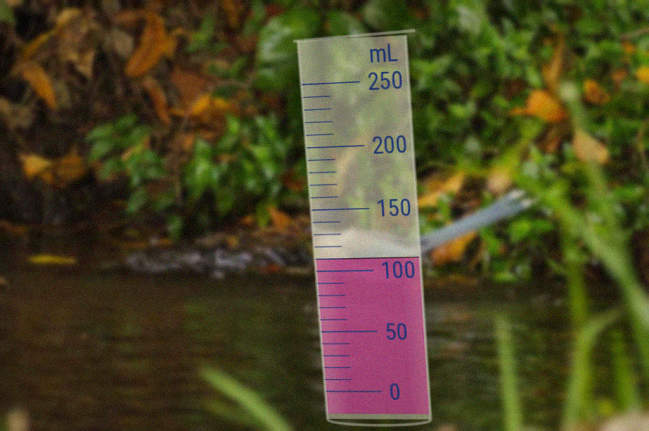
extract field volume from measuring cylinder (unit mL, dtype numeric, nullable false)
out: 110 mL
